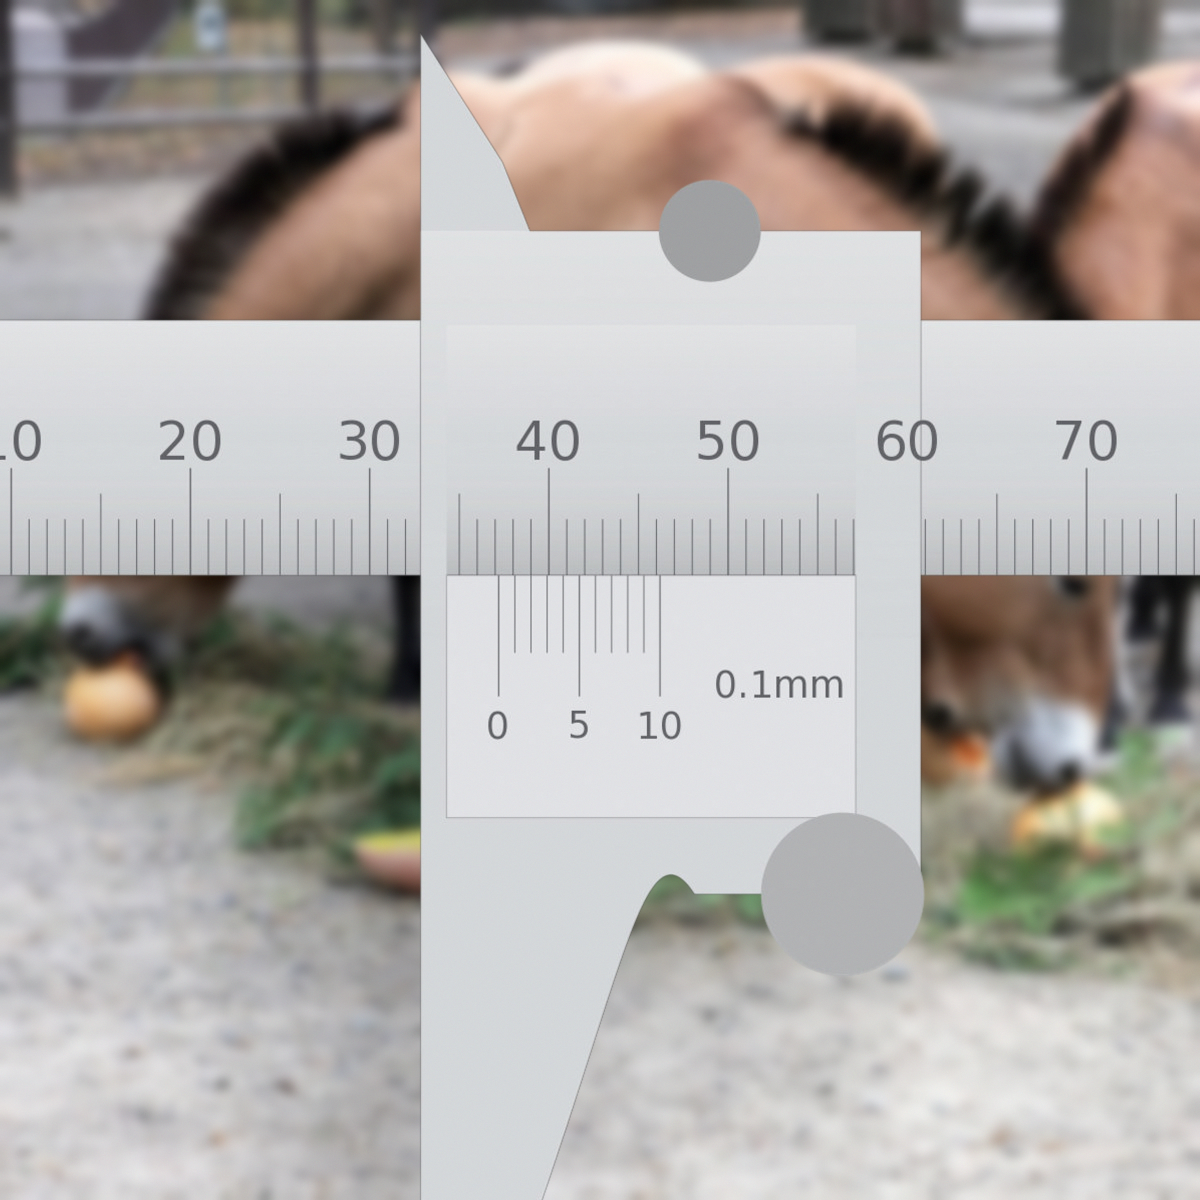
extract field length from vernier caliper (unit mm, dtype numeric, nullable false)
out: 37.2 mm
